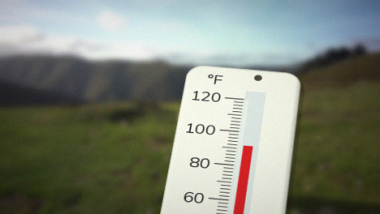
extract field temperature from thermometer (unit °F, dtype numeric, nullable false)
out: 92 °F
